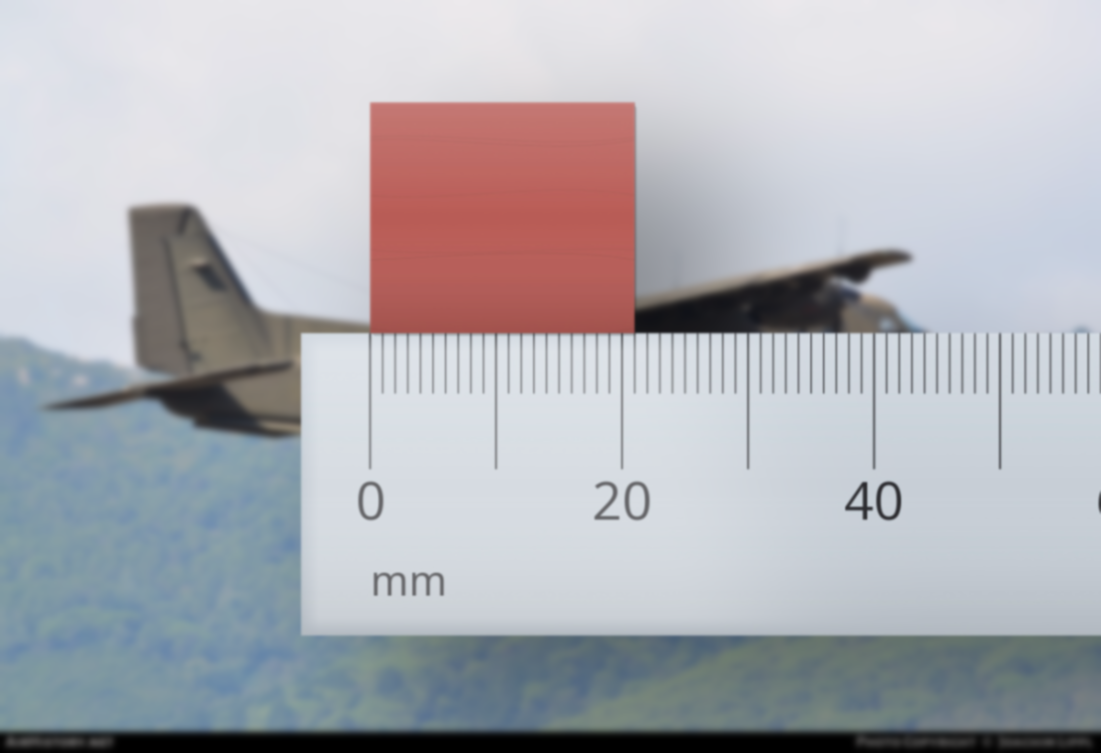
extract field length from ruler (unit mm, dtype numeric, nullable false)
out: 21 mm
